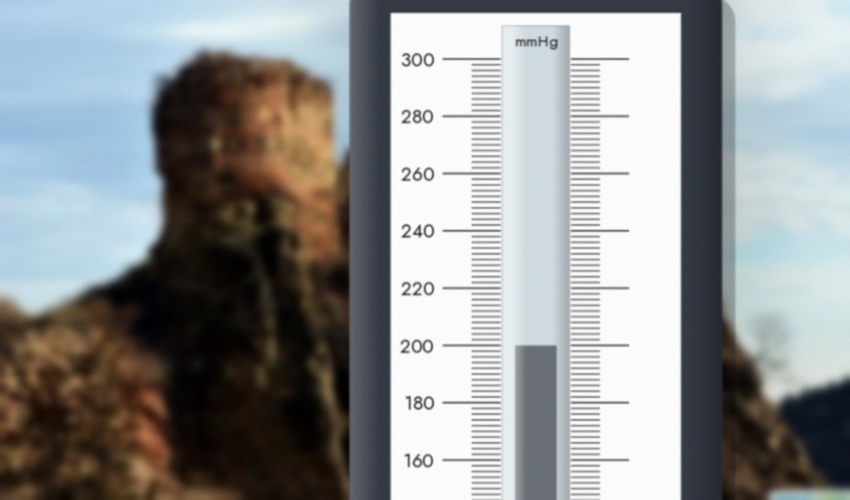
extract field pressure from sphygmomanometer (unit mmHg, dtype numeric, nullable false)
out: 200 mmHg
